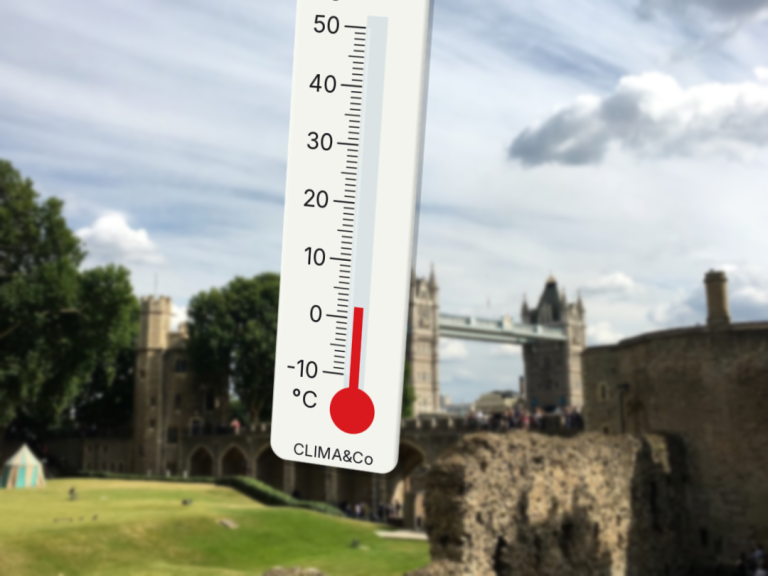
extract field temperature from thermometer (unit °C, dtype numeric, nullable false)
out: 2 °C
